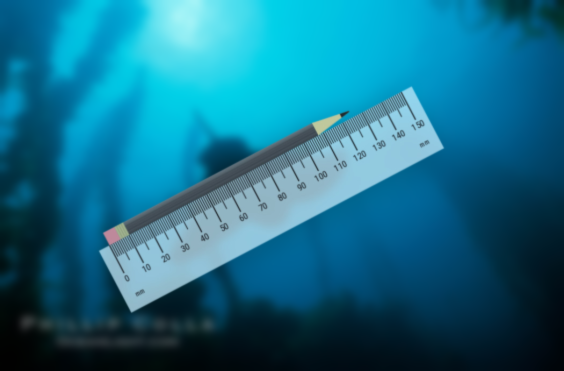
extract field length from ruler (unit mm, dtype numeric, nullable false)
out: 125 mm
